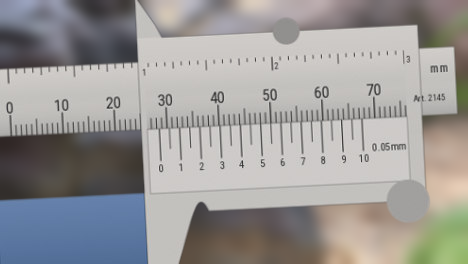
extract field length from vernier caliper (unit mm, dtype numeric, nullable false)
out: 28.5 mm
